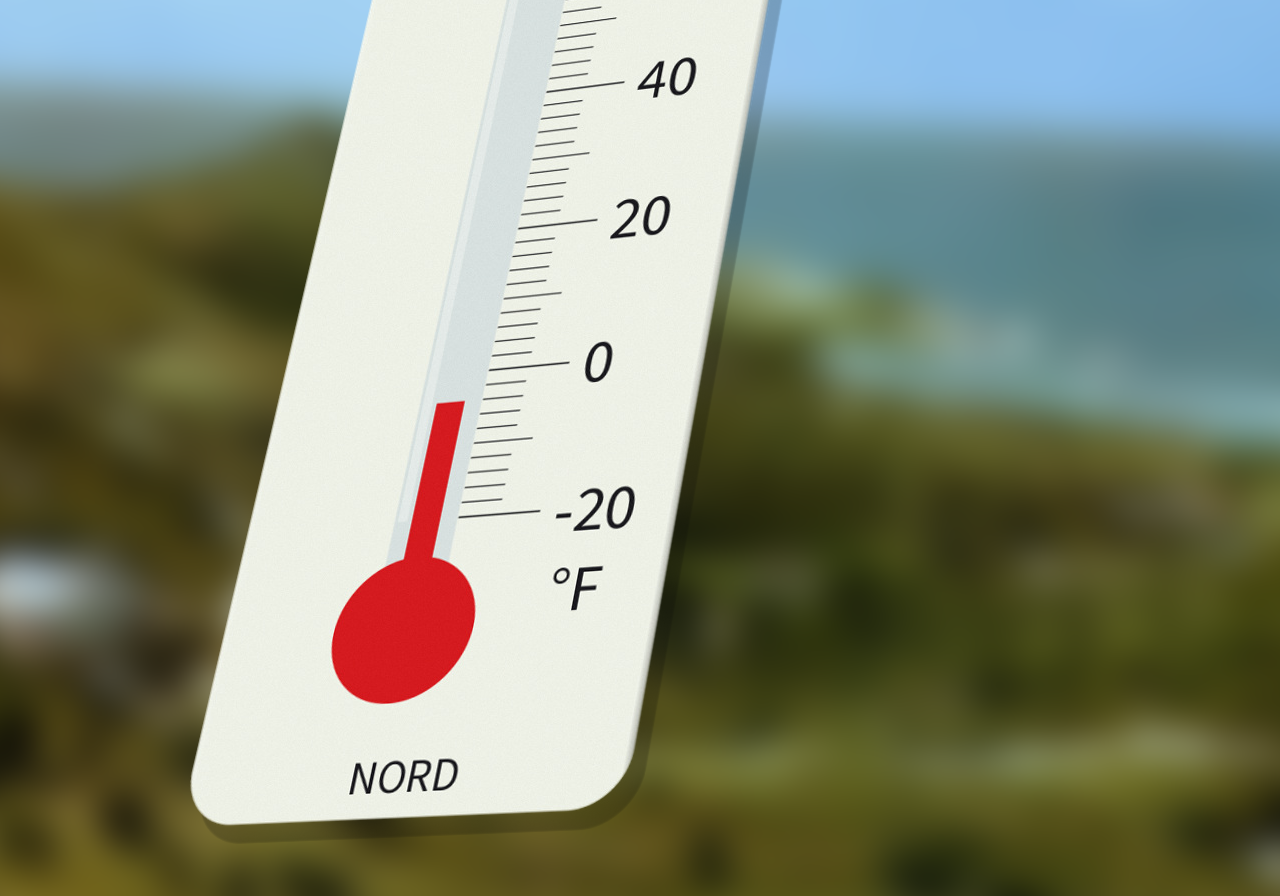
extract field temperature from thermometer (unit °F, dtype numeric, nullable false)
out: -4 °F
